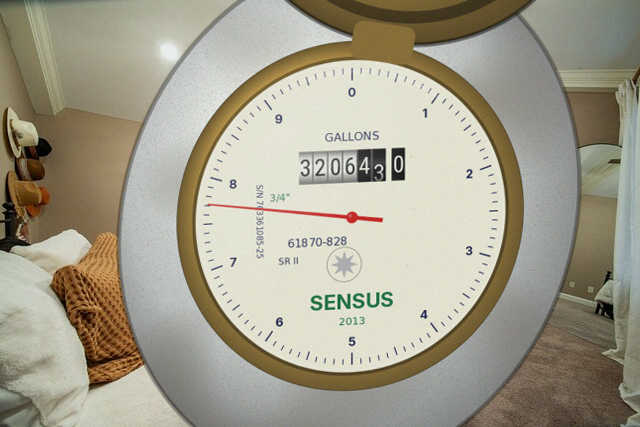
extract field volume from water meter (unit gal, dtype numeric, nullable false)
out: 3206427.7 gal
